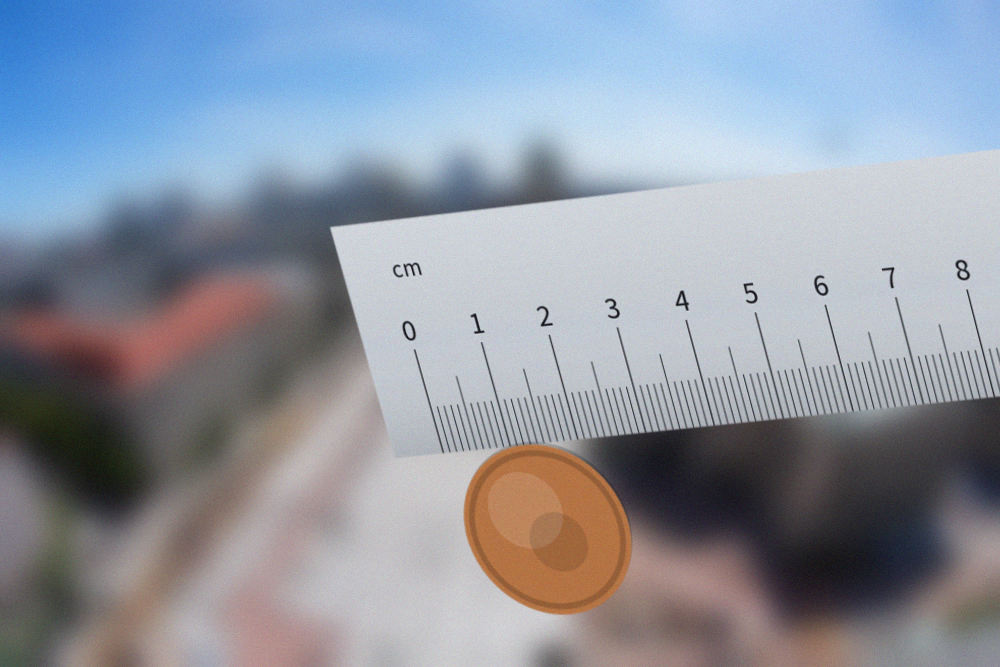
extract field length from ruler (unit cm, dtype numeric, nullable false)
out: 2.4 cm
